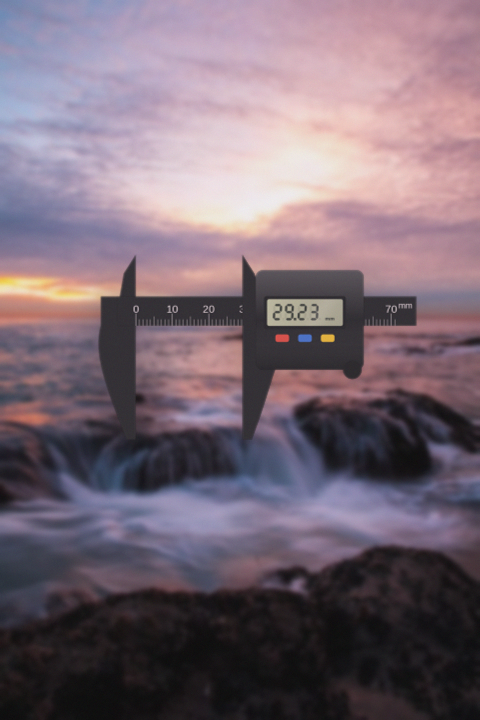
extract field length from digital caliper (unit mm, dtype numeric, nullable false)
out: 29.23 mm
